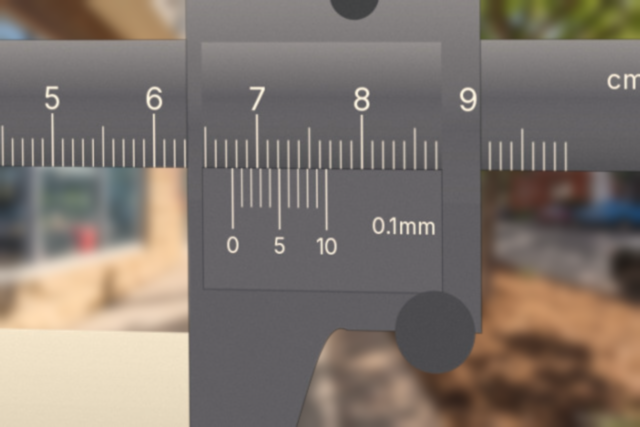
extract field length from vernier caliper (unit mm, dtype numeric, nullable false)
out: 67.6 mm
